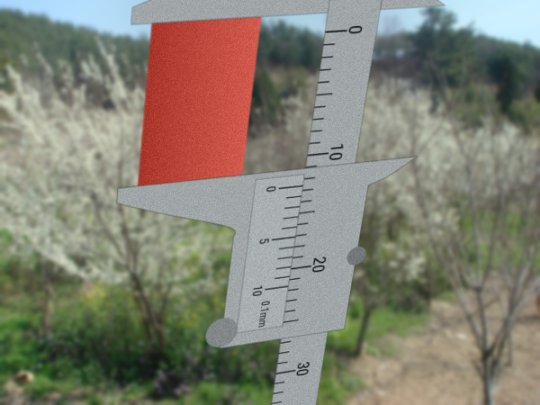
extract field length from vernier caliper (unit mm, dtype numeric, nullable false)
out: 12.6 mm
